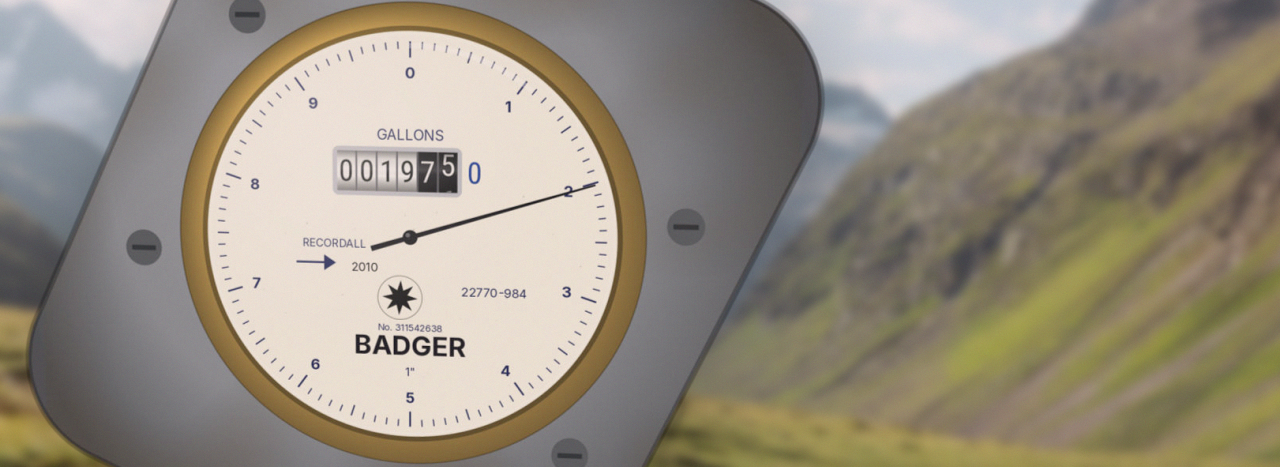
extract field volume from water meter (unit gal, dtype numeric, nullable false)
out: 19752.0 gal
